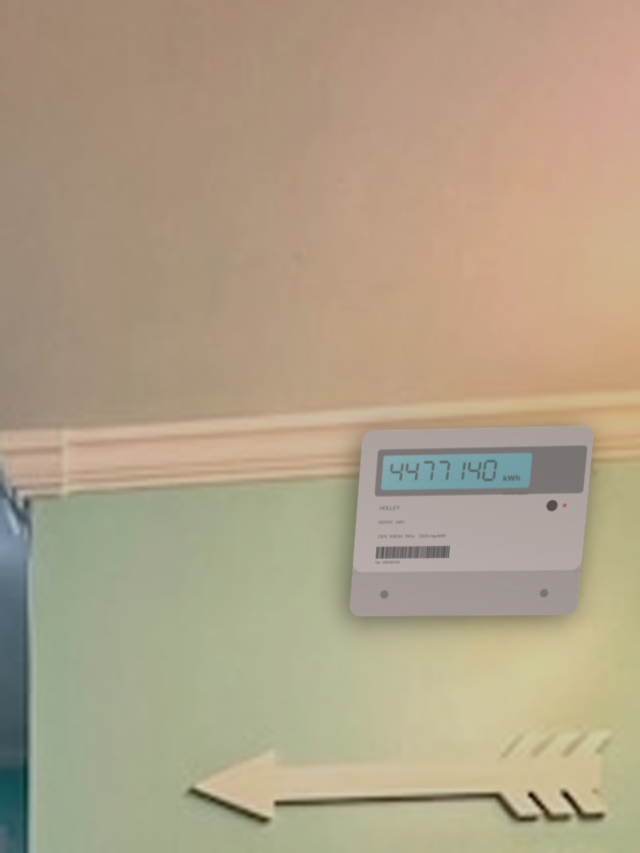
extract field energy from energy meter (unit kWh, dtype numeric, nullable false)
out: 4477140 kWh
